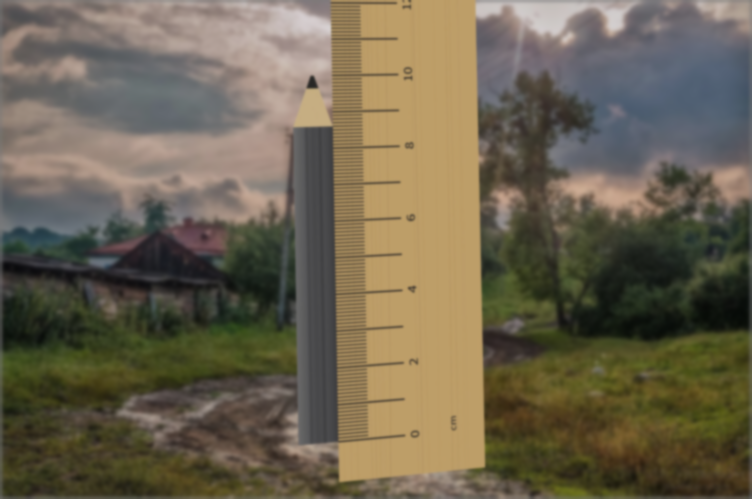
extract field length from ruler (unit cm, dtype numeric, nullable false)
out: 10 cm
